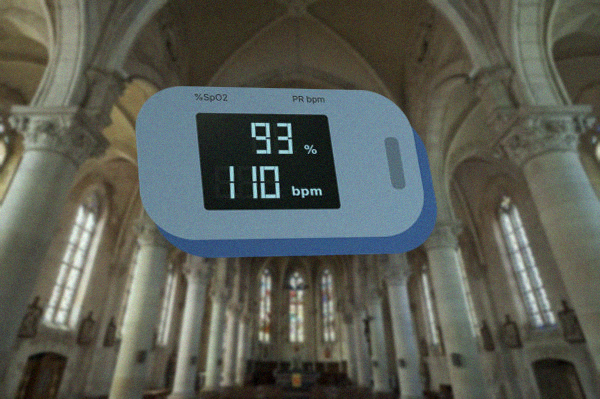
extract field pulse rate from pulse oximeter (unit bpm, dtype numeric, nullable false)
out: 110 bpm
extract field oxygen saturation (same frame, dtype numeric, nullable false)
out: 93 %
